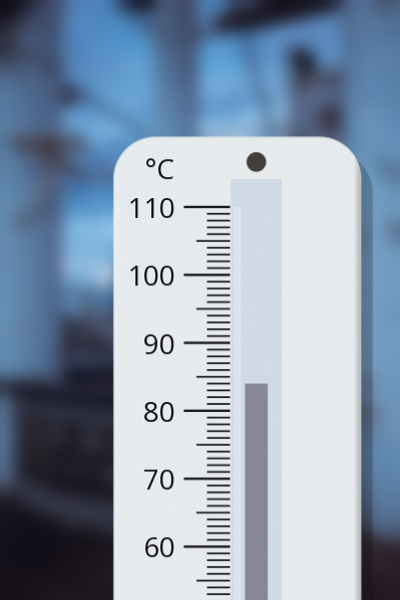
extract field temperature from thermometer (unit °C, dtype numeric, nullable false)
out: 84 °C
